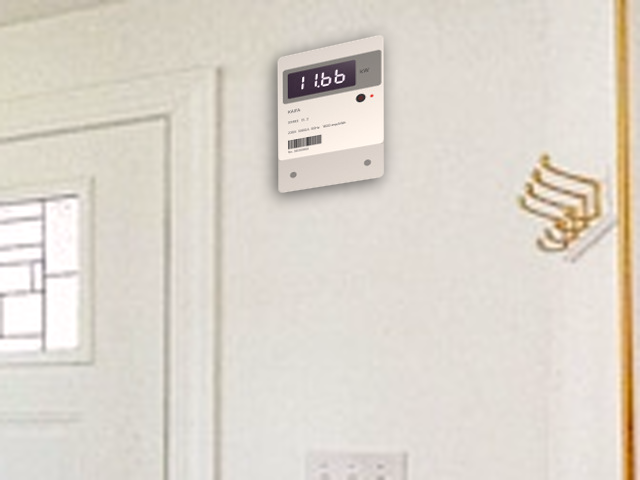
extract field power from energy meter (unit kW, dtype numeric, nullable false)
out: 11.66 kW
